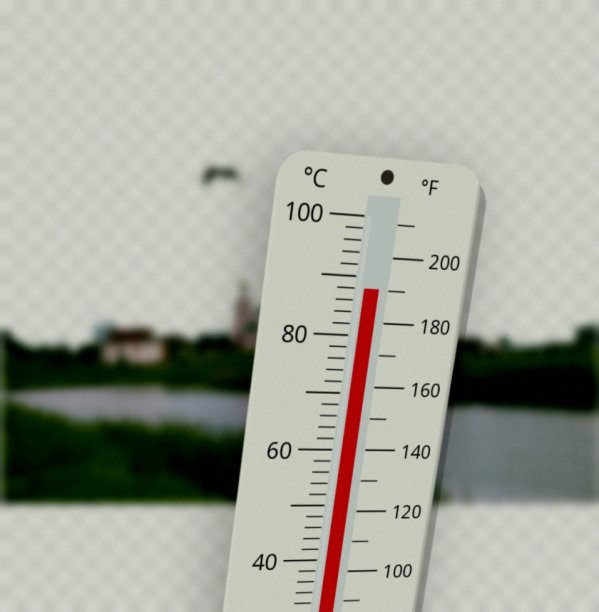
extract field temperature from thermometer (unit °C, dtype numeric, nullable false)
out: 88 °C
